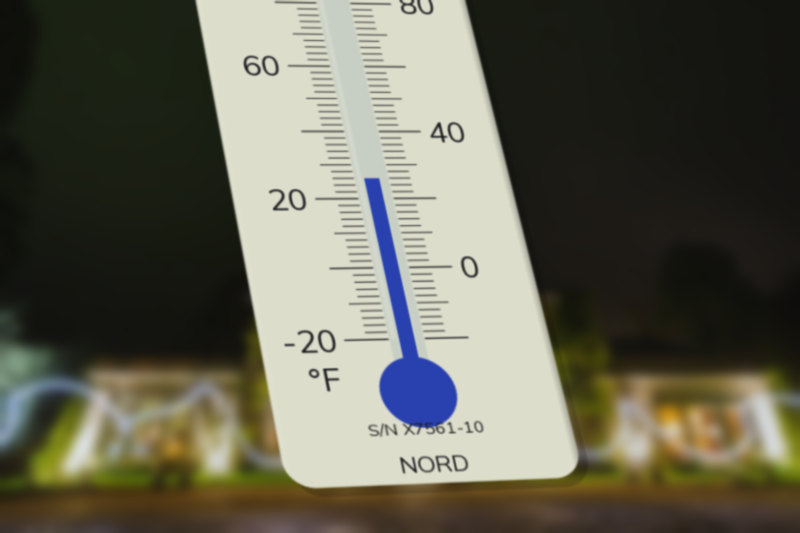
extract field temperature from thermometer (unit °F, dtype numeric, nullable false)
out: 26 °F
